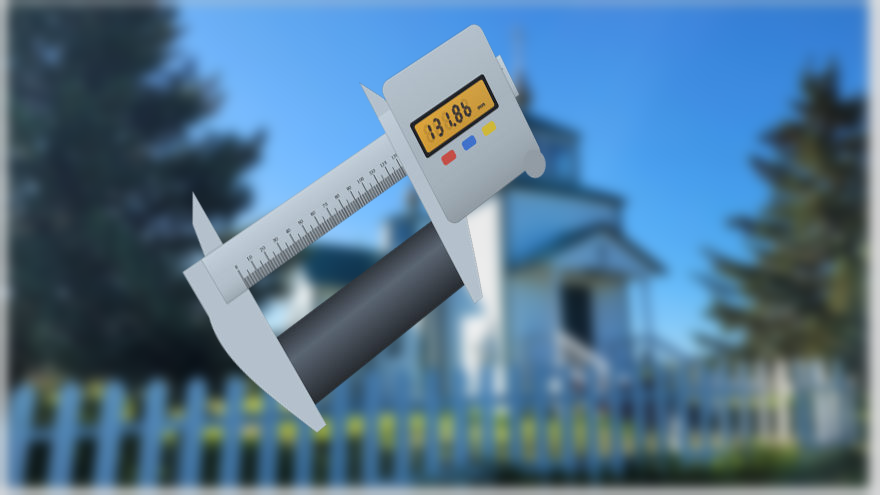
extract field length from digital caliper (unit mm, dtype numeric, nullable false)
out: 131.86 mm
